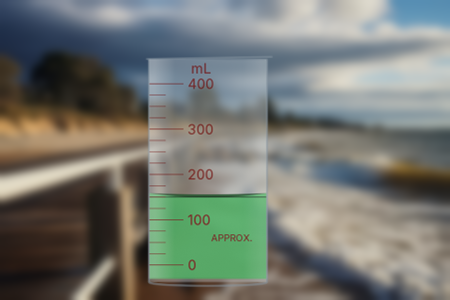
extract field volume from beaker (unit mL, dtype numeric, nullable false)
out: 150 mL
